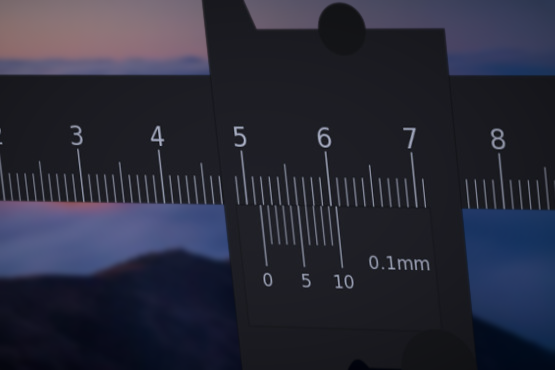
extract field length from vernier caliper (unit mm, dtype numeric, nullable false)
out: 51.6 mm
